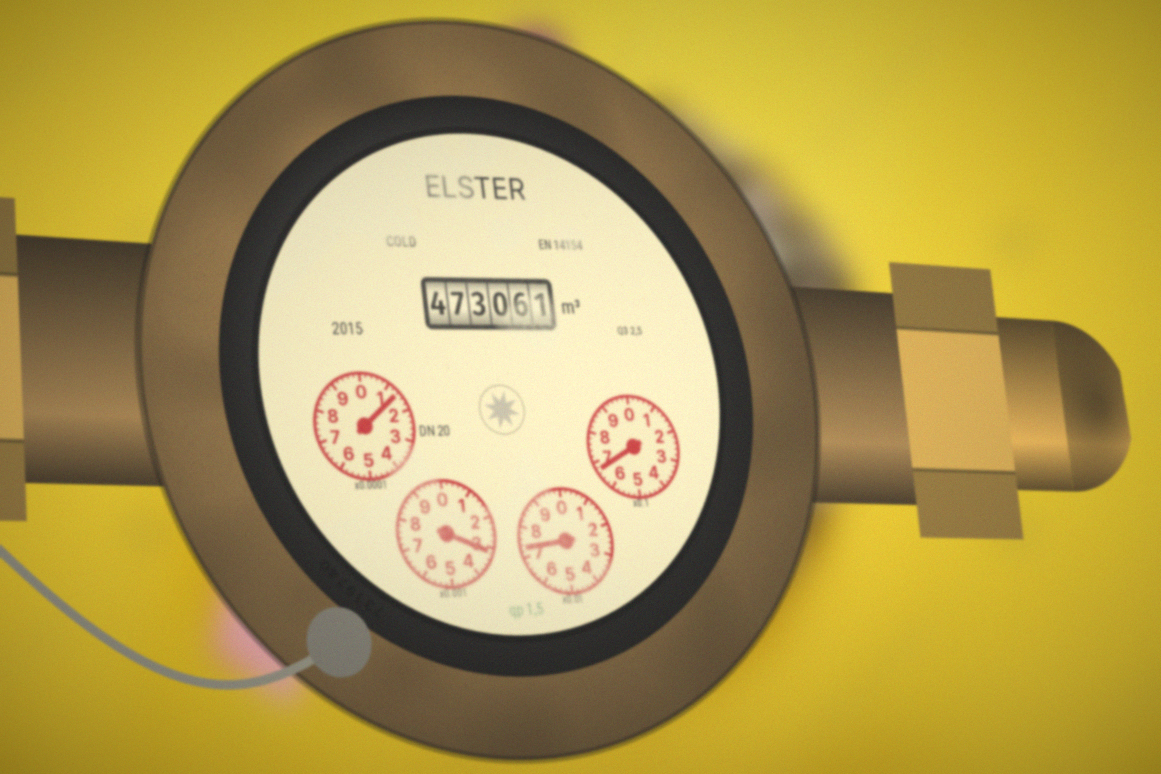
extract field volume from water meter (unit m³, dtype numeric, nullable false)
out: 473061.6731 m³
